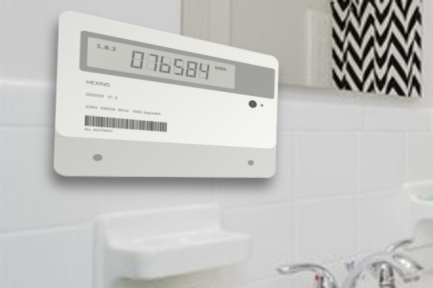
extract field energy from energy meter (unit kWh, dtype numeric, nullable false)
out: 76584 kWh
